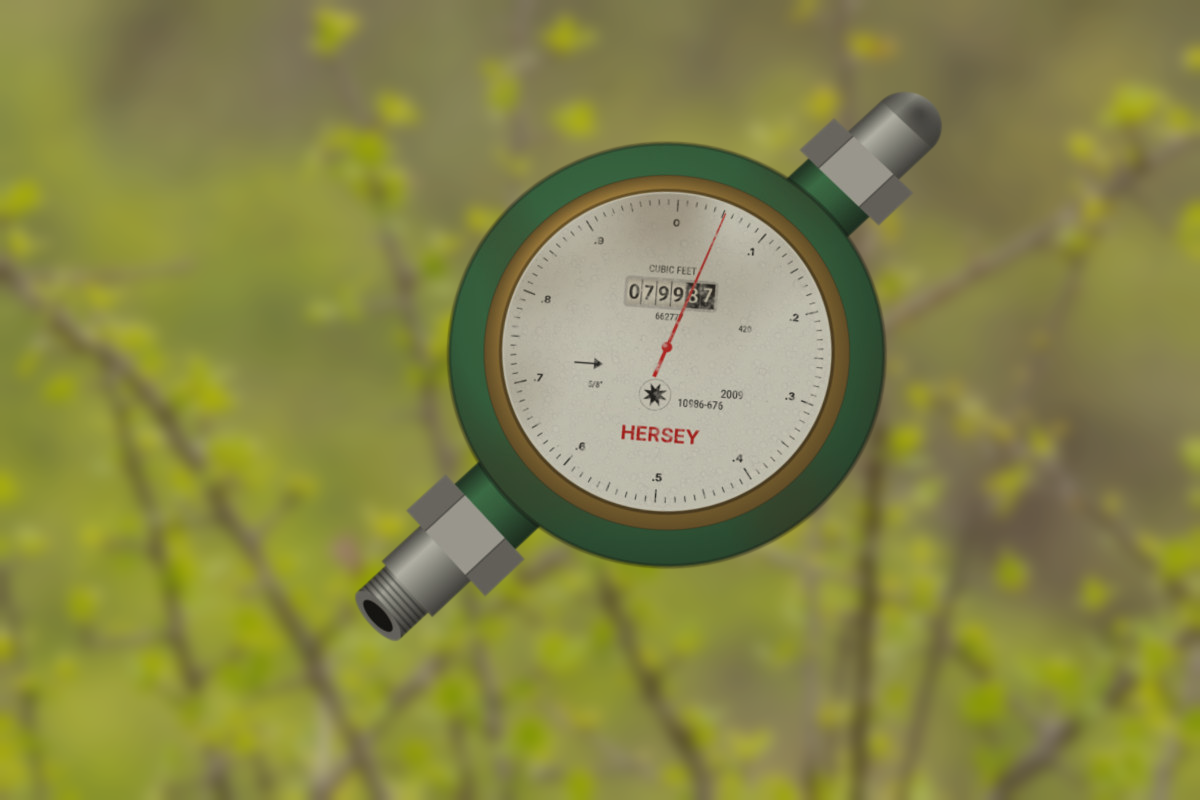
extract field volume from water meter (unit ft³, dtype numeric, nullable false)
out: 79987.05 ft³
